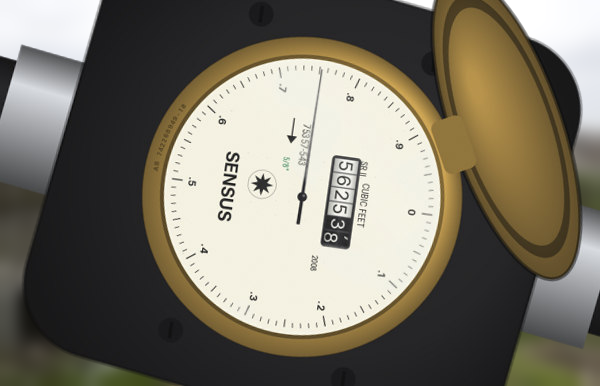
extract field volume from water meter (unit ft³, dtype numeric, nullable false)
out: 562537.75 ft³
